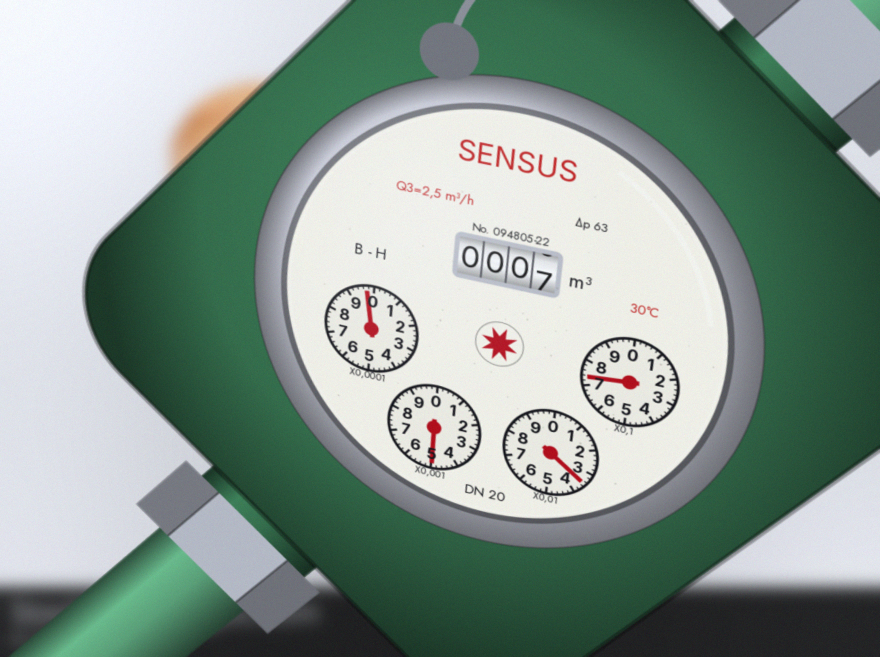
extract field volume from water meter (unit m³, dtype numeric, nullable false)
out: 6.7349 m³
